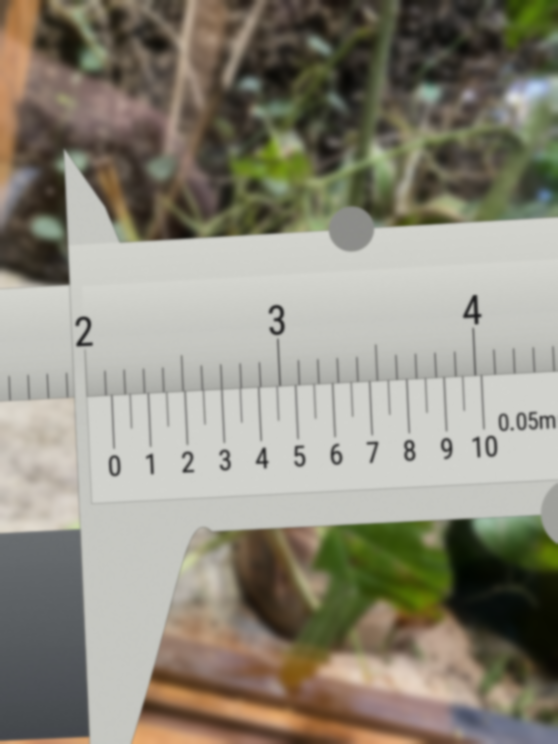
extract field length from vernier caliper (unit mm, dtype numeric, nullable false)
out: 21.3 mm
